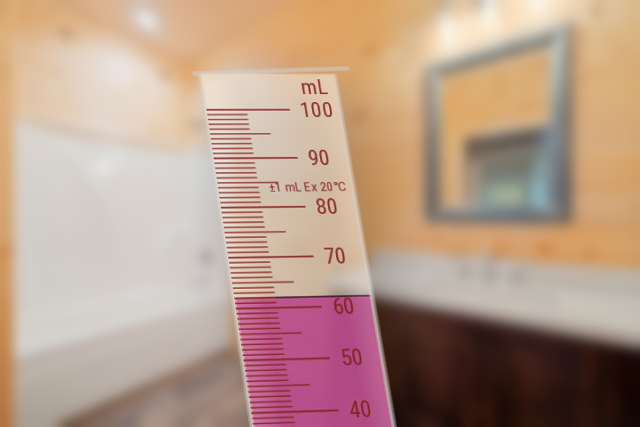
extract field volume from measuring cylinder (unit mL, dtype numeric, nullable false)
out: 62 mL
